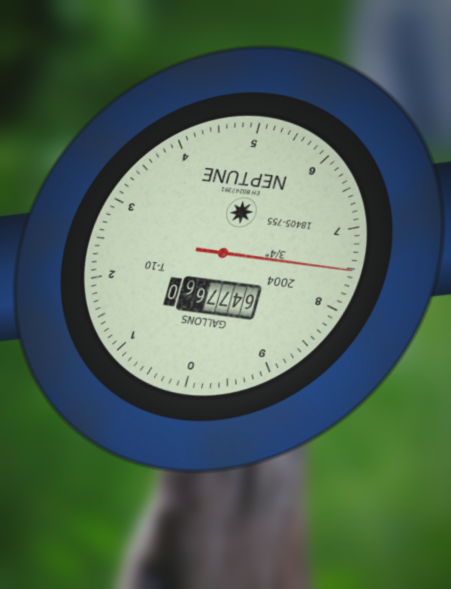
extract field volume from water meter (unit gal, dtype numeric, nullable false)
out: 6477657.5 gal
